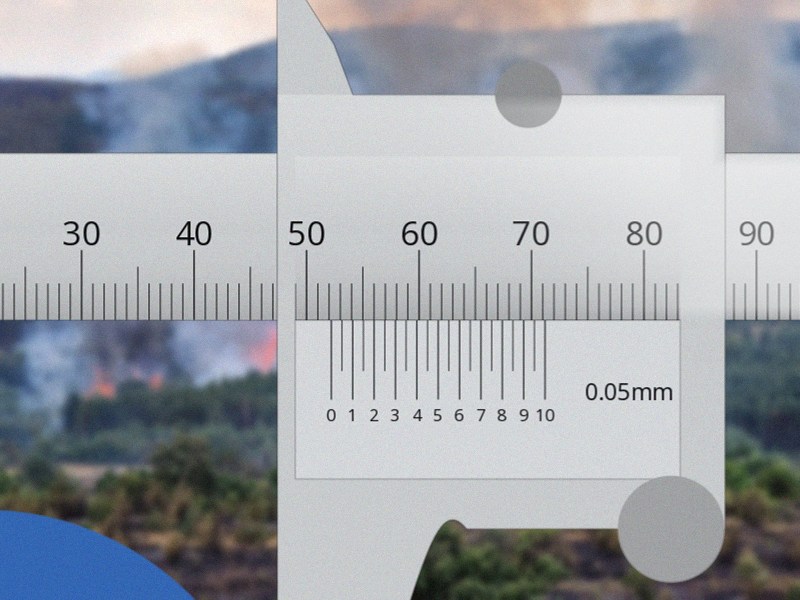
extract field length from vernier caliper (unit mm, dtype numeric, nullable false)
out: 52.2 mm
